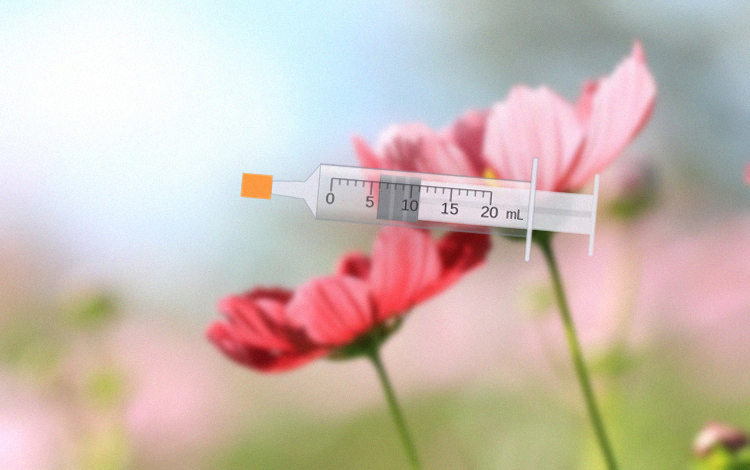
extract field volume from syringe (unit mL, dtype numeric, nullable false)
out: 6 mL
